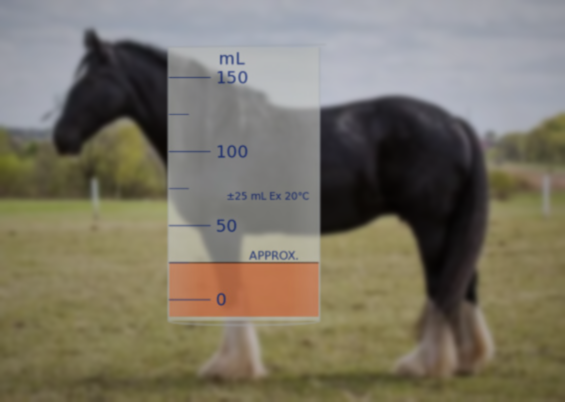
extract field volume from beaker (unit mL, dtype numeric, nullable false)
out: 25 mL
